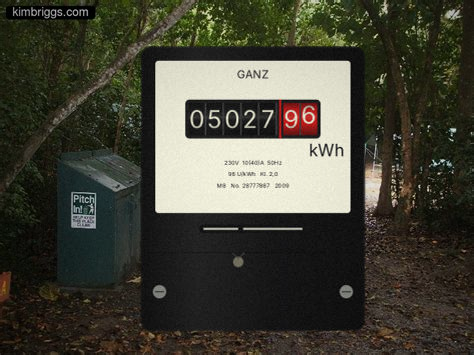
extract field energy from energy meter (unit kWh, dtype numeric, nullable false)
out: 5027.96 kWh
